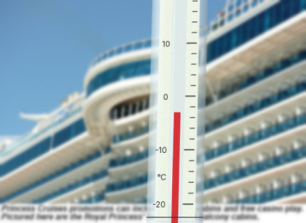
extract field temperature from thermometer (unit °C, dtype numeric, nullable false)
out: -3 °C
